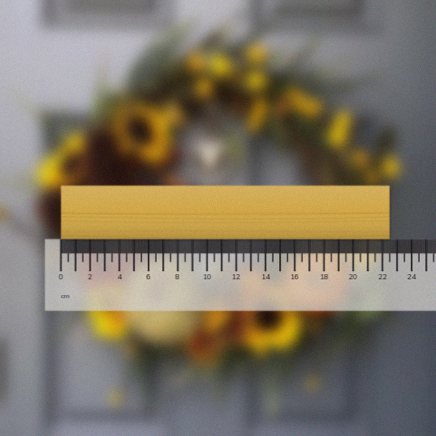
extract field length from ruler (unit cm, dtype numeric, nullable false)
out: 22.5 cm
